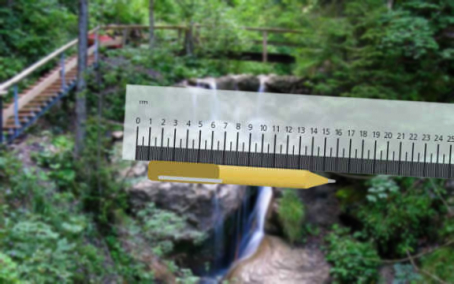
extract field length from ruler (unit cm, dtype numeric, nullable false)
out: 15 cm
